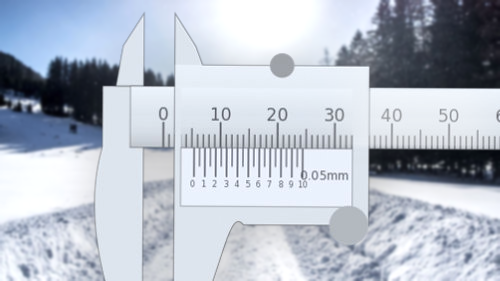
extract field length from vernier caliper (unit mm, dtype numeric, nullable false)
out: 5.4 mm
